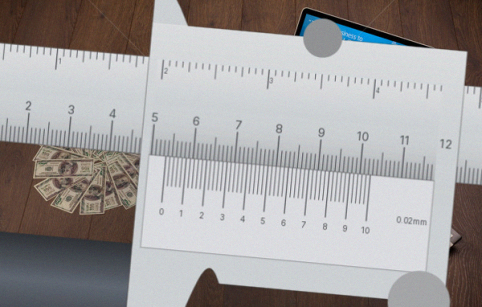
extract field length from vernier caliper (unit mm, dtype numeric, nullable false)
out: 53.5 mm
